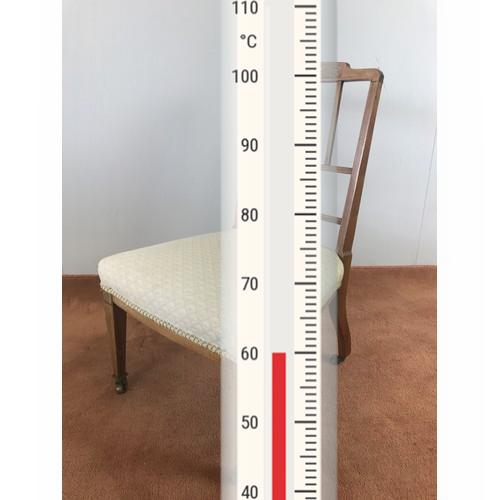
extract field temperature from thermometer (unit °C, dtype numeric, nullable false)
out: 60 °C
